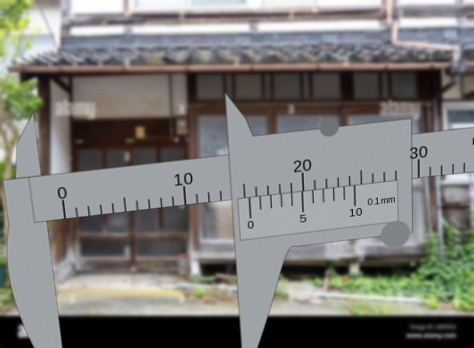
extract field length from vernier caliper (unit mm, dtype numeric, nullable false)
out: 15.4 mm
